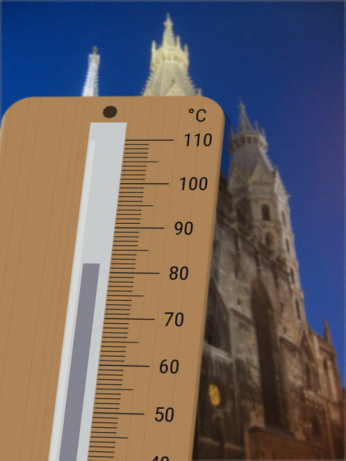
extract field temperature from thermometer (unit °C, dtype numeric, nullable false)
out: 82 °C
